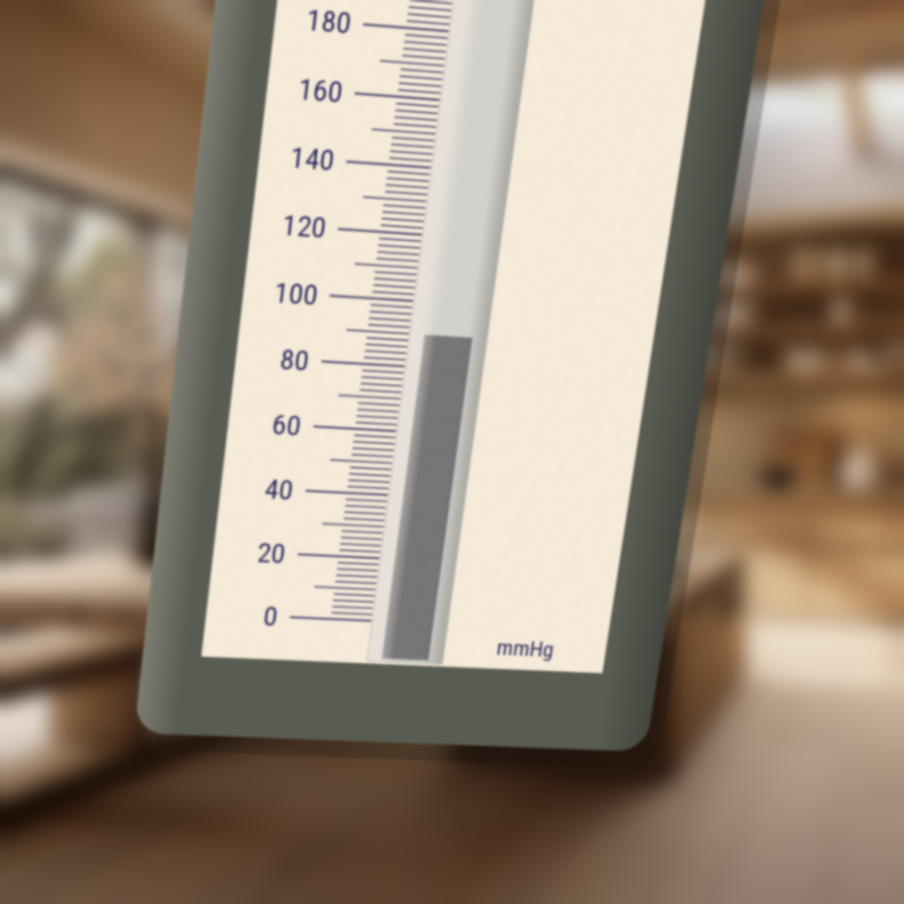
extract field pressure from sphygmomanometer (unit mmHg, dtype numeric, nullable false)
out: 90 mmHg
